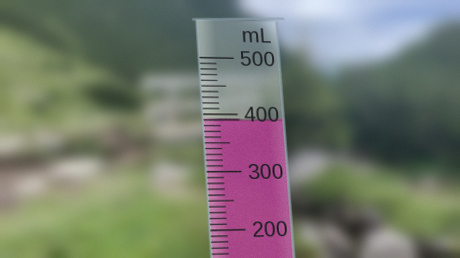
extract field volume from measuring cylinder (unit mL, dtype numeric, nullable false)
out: 390 mL
